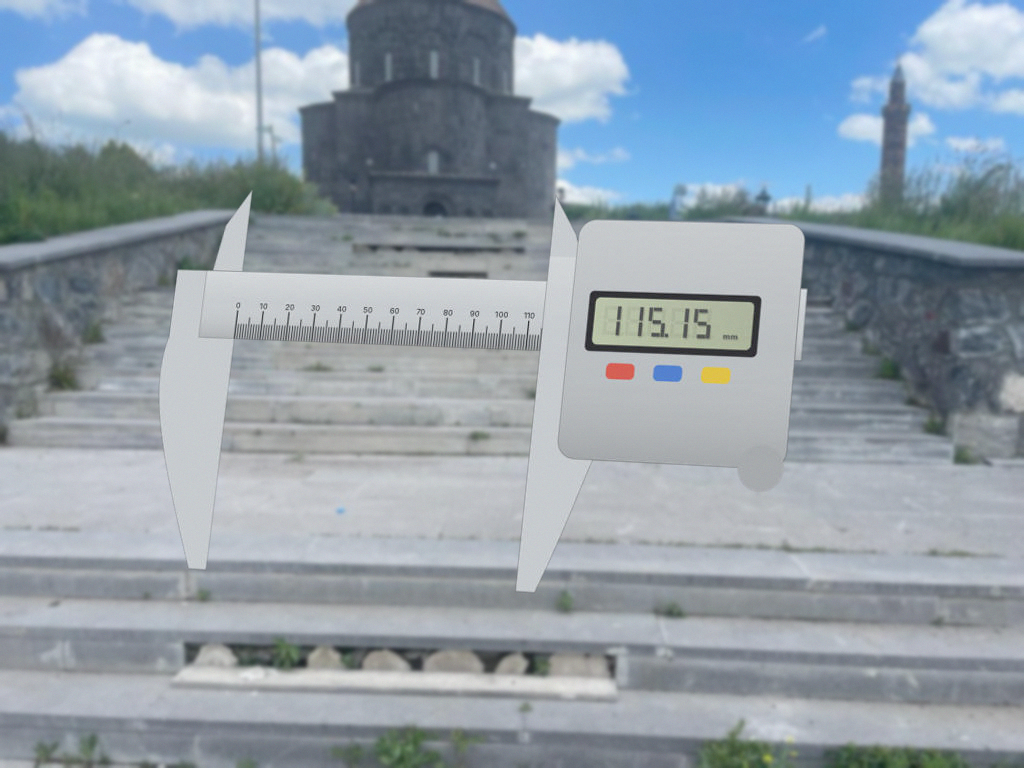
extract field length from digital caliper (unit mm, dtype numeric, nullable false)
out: 115.15 mm
